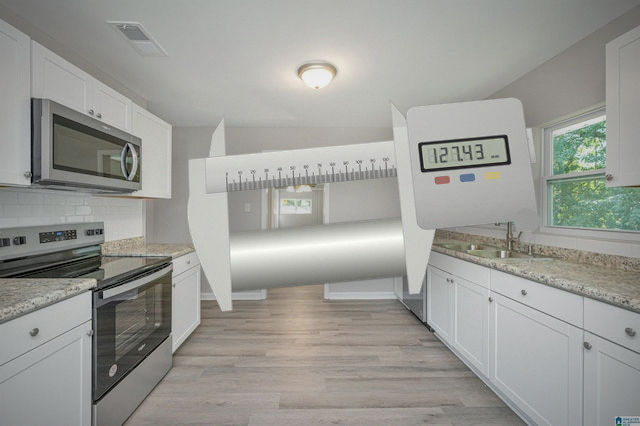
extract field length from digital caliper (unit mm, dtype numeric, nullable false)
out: 127.43 mm
